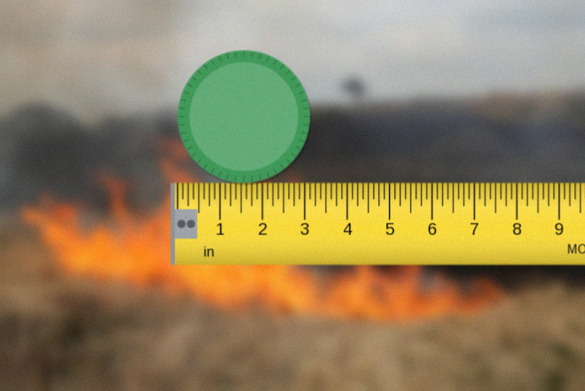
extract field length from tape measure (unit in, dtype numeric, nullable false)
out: 3.125 in
